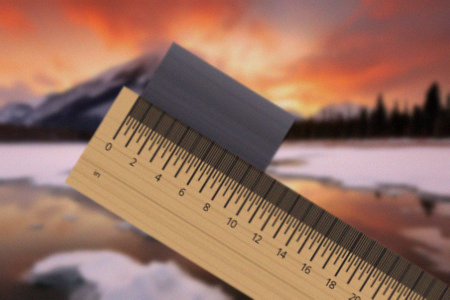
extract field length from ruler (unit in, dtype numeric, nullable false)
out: 10 in
